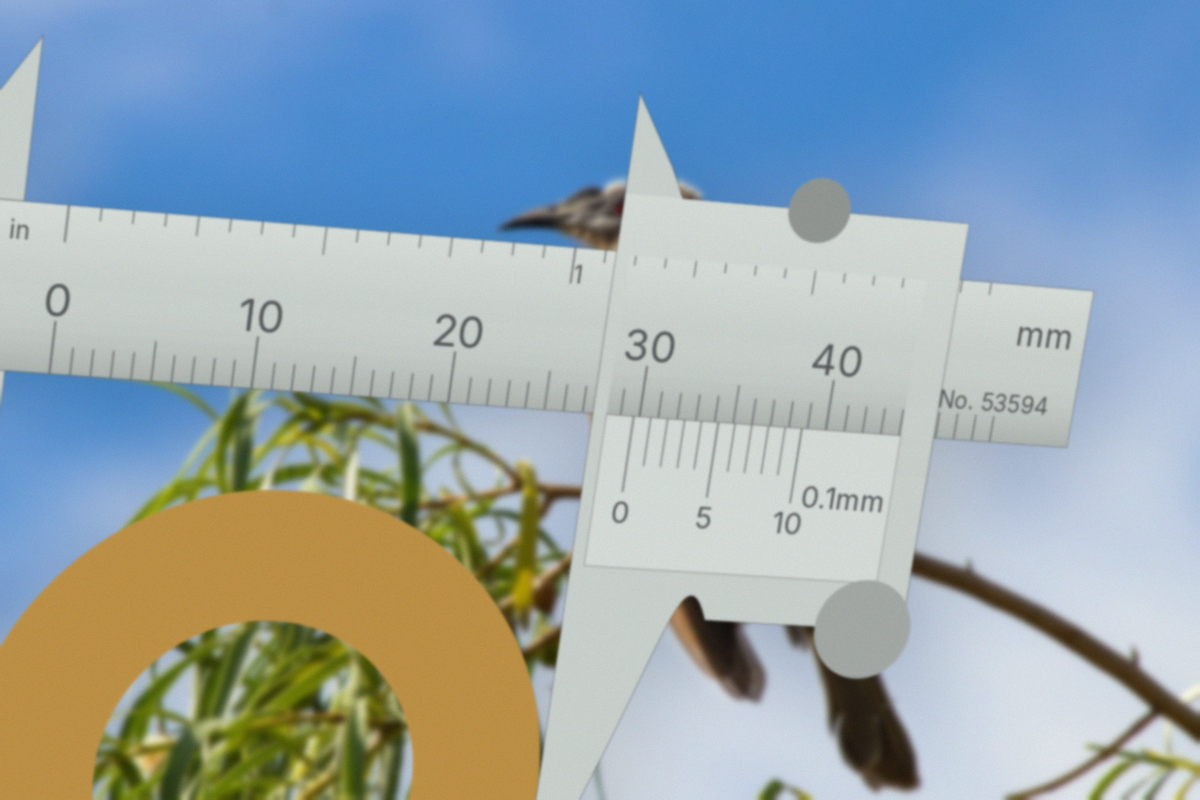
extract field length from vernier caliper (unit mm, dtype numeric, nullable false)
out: 29.7 mm
